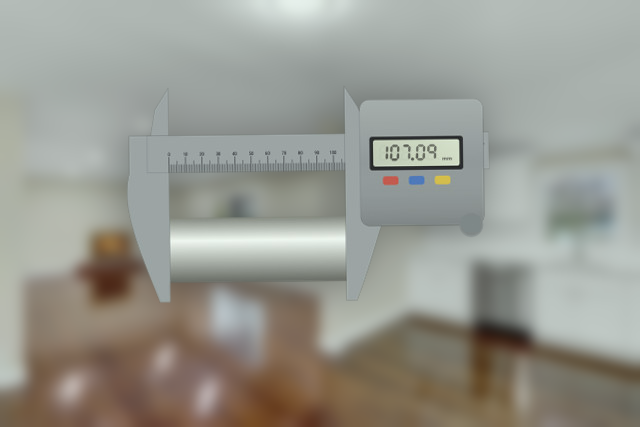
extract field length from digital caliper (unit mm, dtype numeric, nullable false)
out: 107.09 mm
